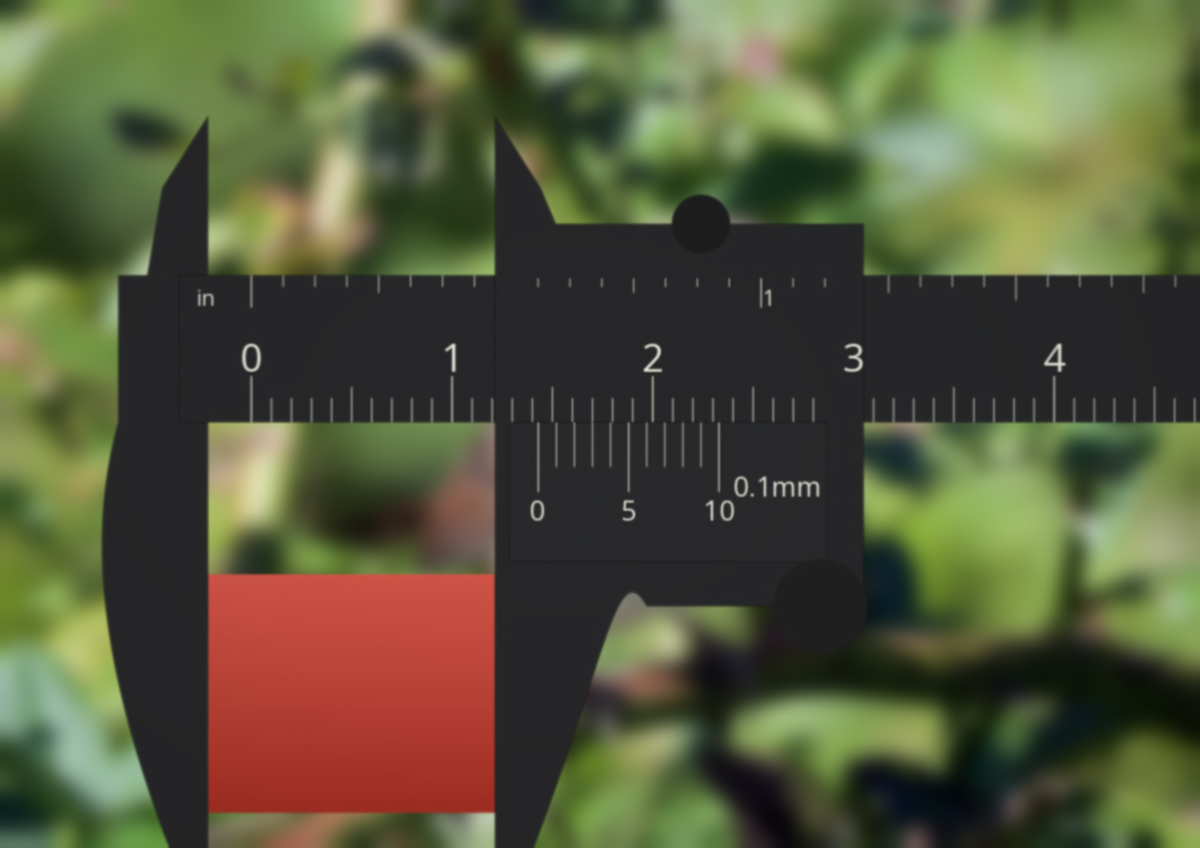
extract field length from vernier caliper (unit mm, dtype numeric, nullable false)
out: 14.3 mm
